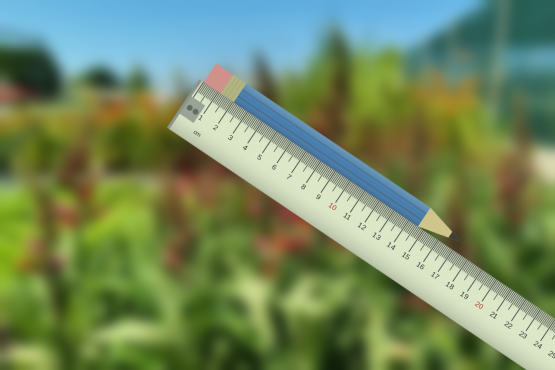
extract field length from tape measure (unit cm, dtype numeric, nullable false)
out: 17 cm
